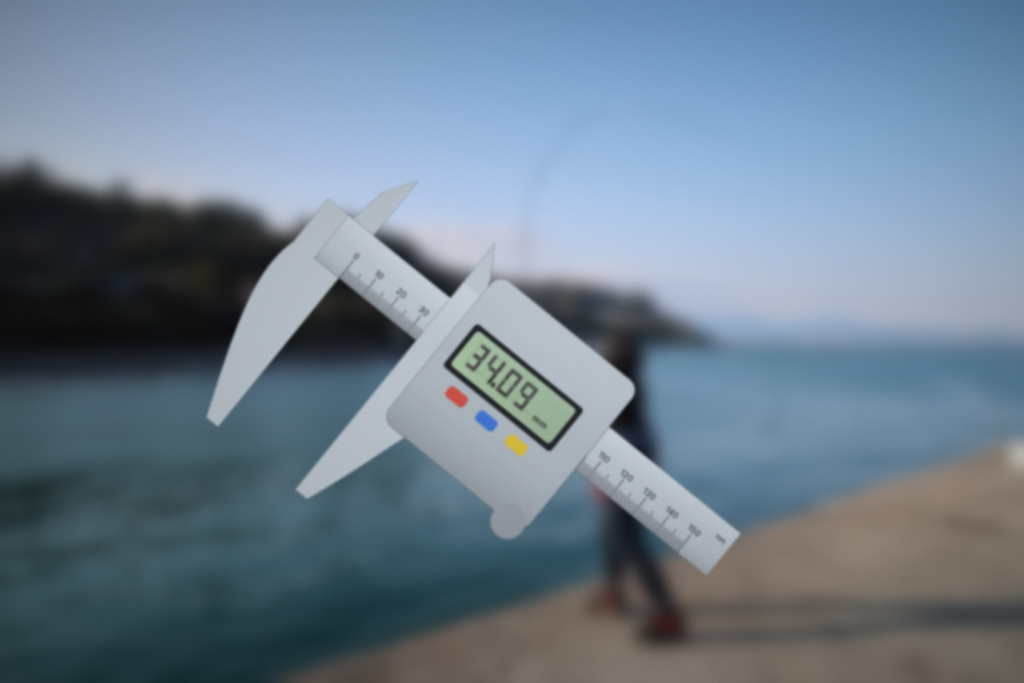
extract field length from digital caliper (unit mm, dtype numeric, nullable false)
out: 34.09 mm
